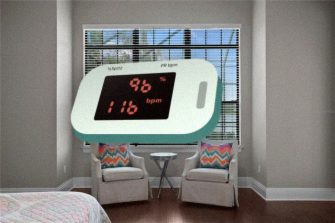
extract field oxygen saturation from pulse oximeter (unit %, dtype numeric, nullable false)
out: 96 %
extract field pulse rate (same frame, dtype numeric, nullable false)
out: 116 bpm
